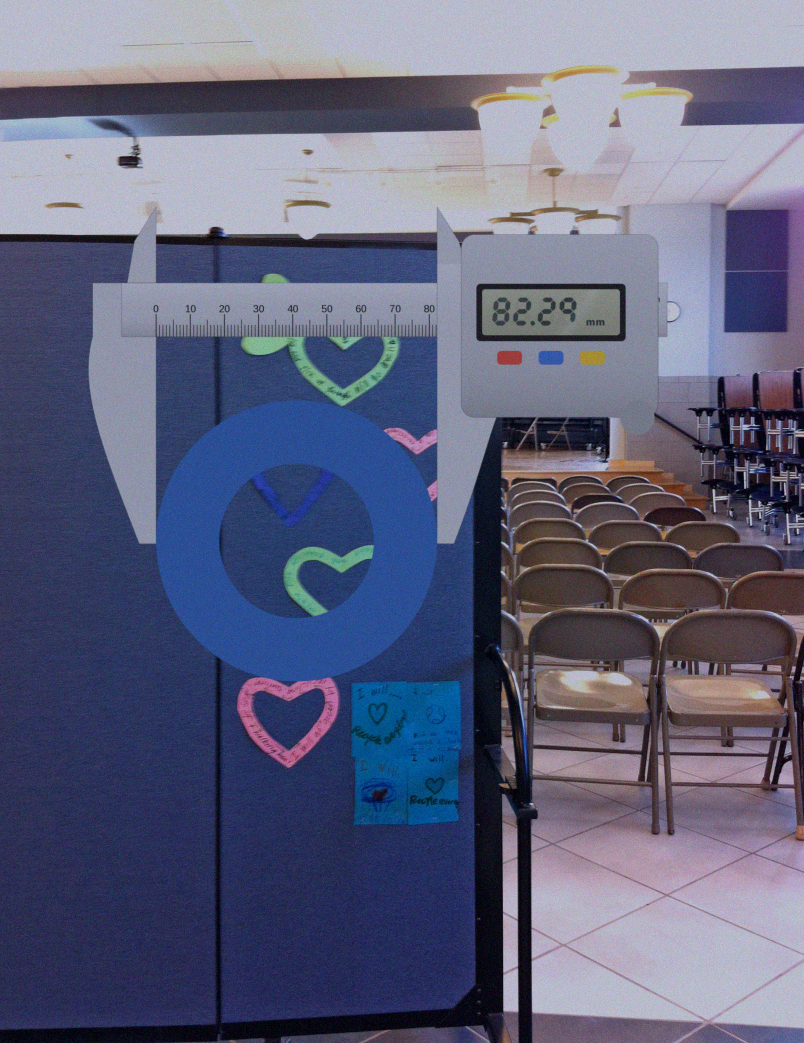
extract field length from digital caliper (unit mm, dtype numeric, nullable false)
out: 82.29 mm
